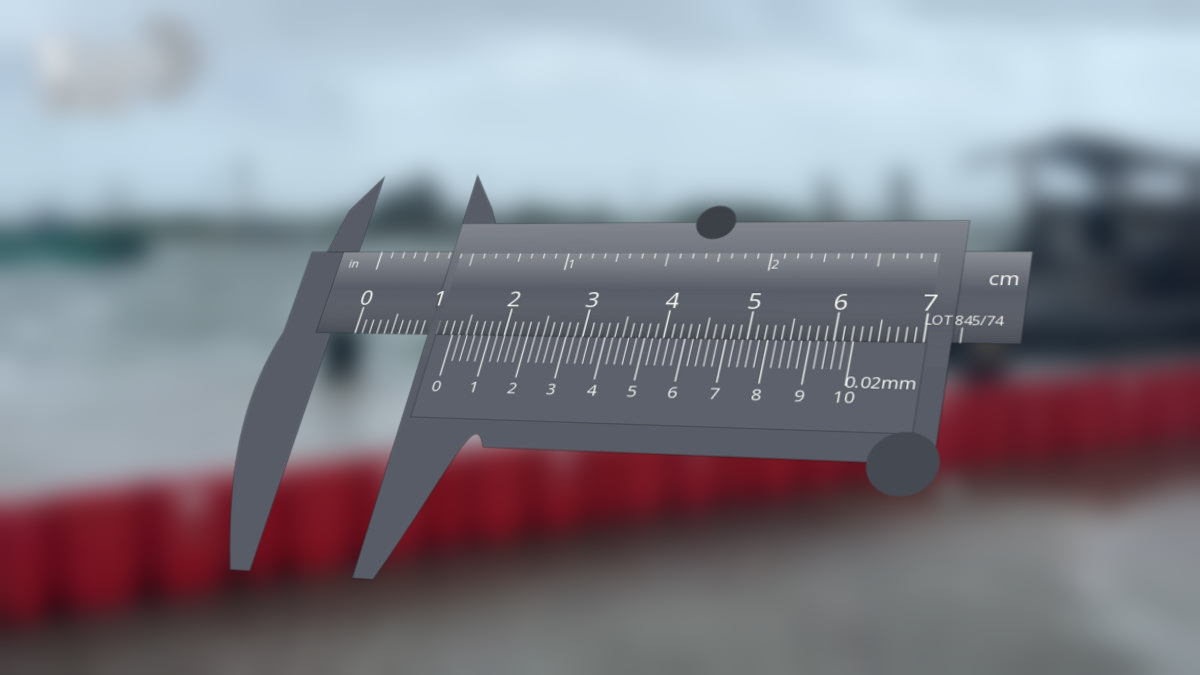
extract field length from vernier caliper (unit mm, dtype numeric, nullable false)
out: 13.2 mm
